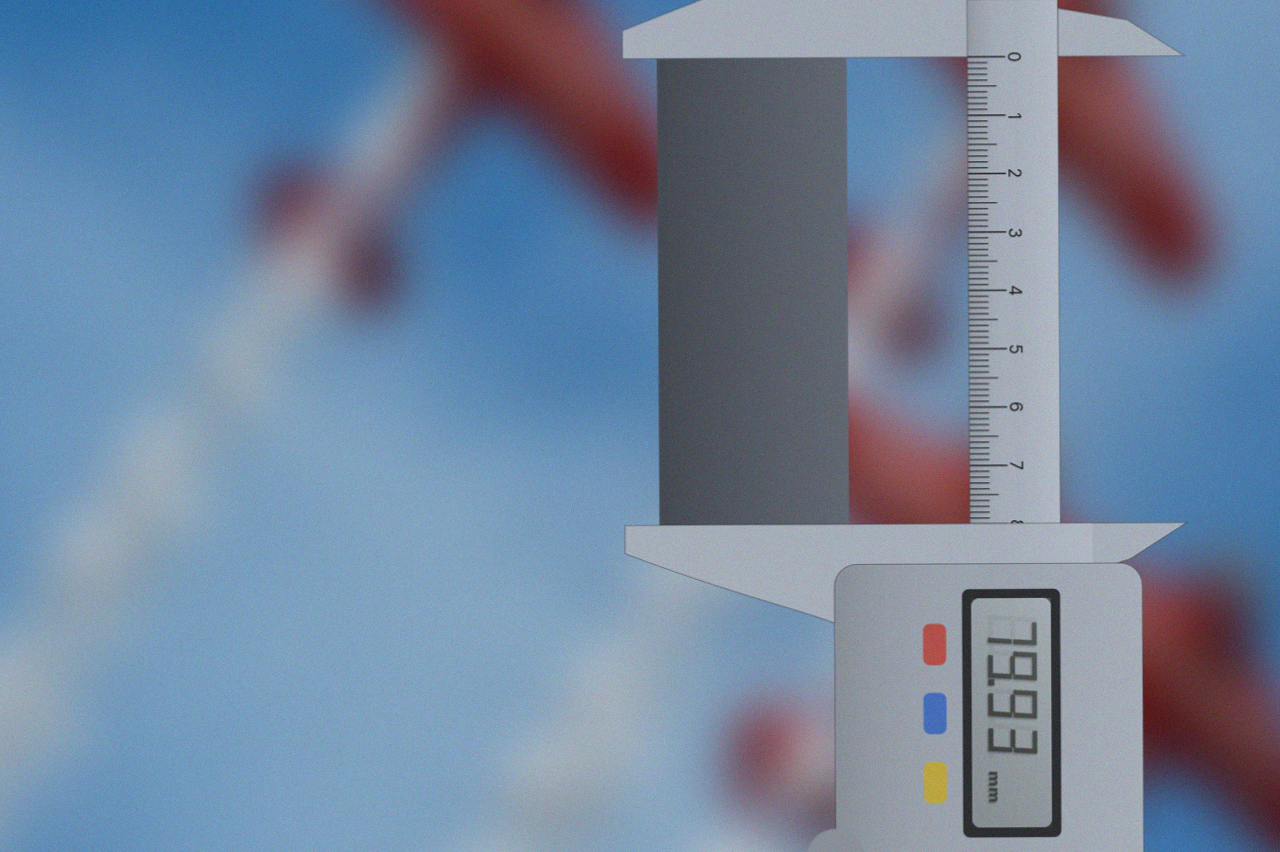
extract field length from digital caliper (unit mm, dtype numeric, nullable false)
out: 79.93 mm
